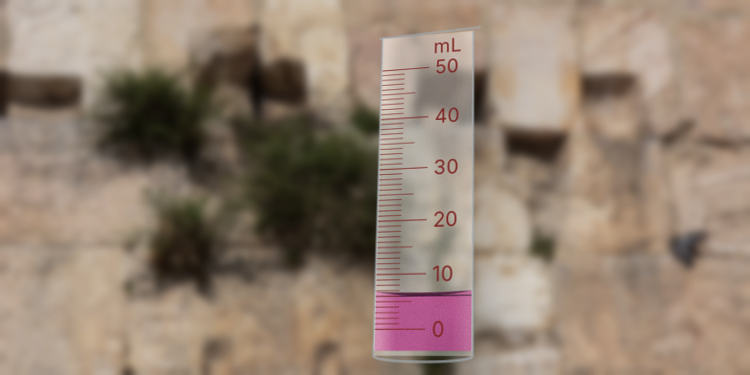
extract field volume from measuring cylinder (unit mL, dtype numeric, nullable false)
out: 6 mL
